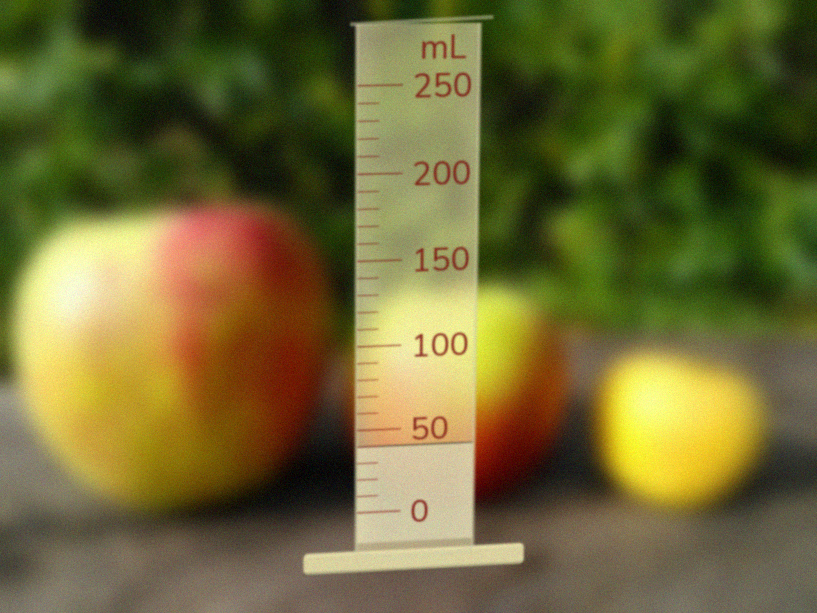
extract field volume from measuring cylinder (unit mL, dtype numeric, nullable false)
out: 40 mL
